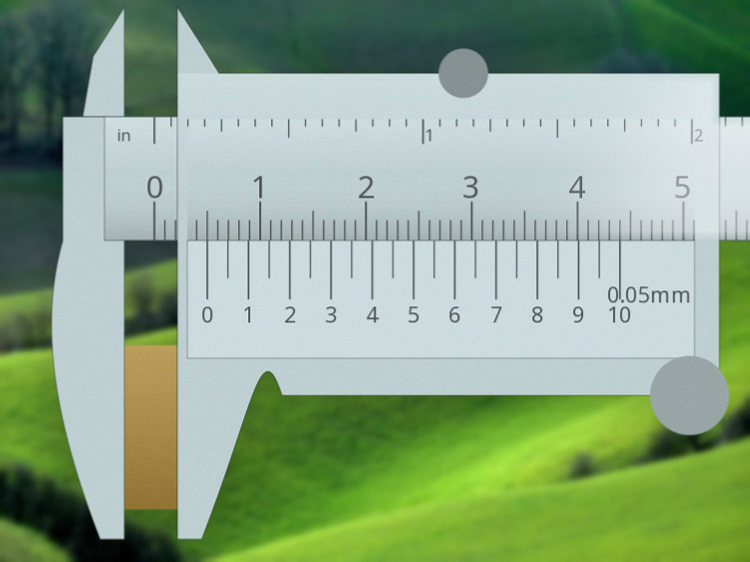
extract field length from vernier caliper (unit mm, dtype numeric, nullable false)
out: 5.0 mm
